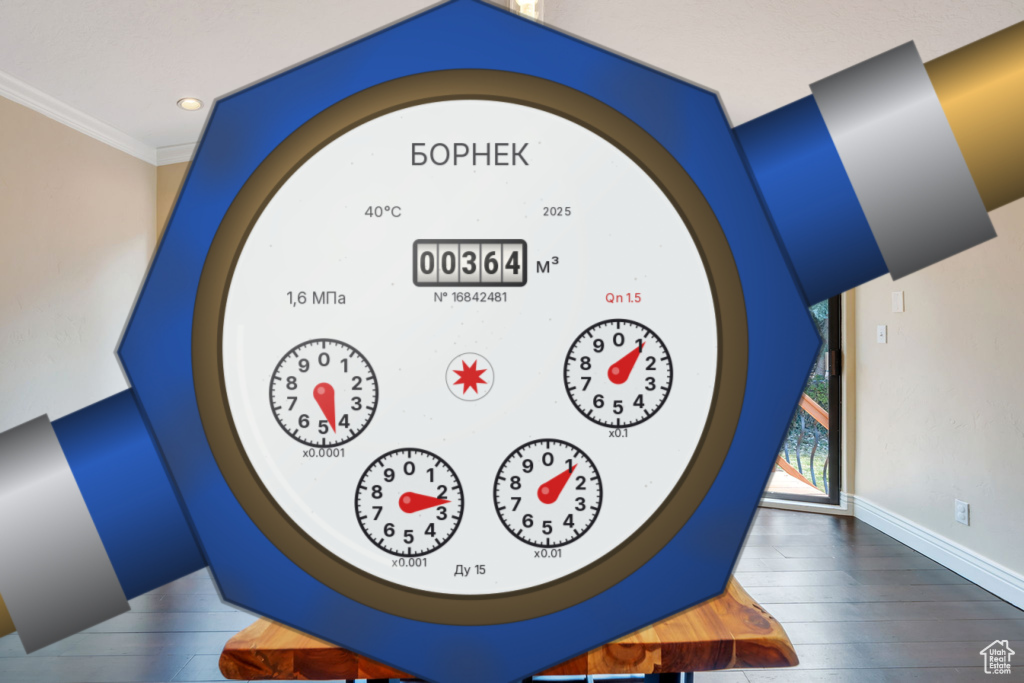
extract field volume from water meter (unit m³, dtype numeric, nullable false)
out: 364.1124 m³
